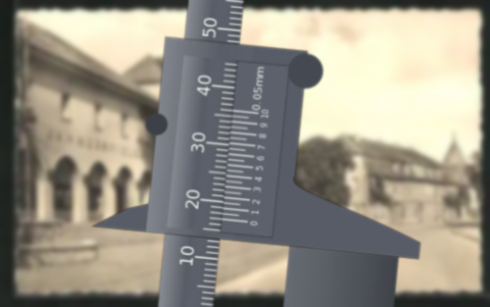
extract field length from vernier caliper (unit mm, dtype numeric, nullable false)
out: 17.0 mm
